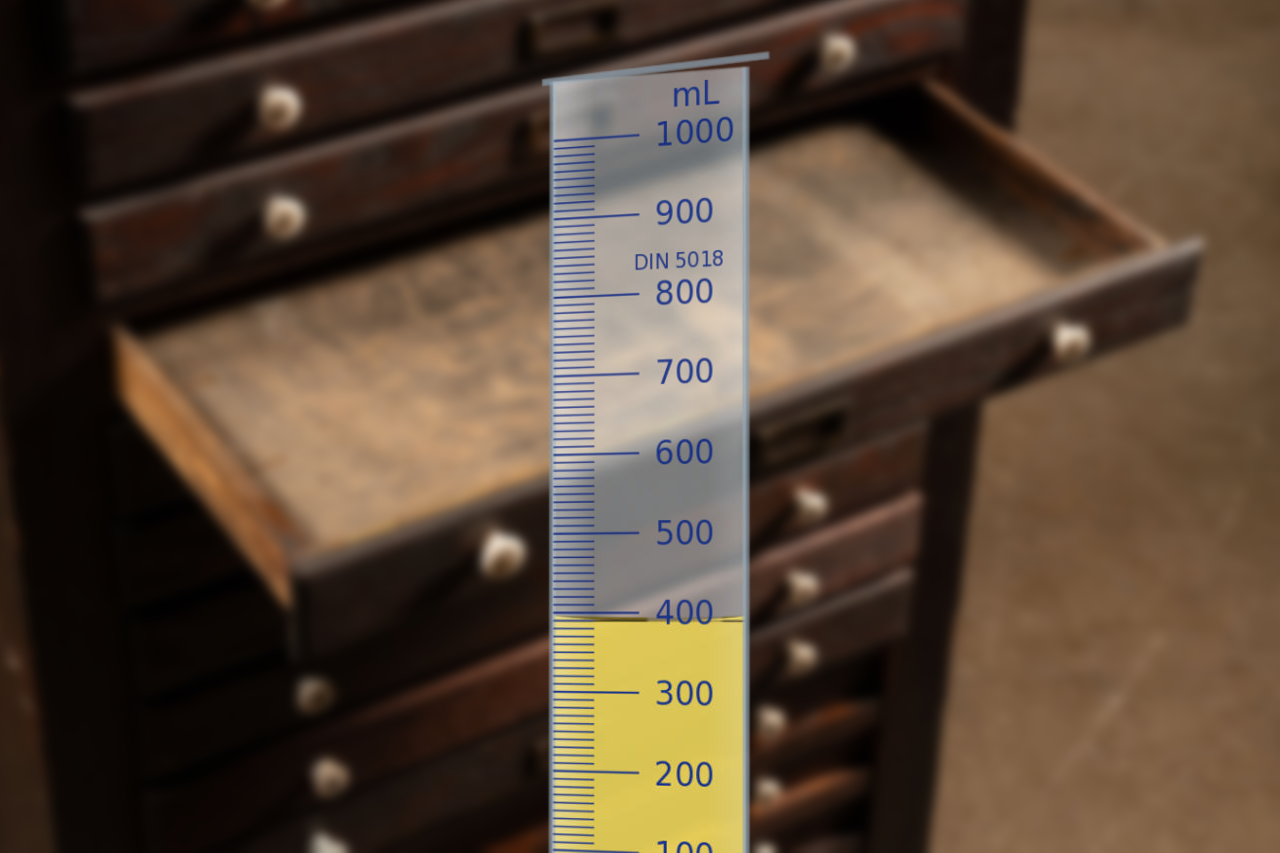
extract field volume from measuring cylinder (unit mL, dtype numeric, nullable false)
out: 390 mL
